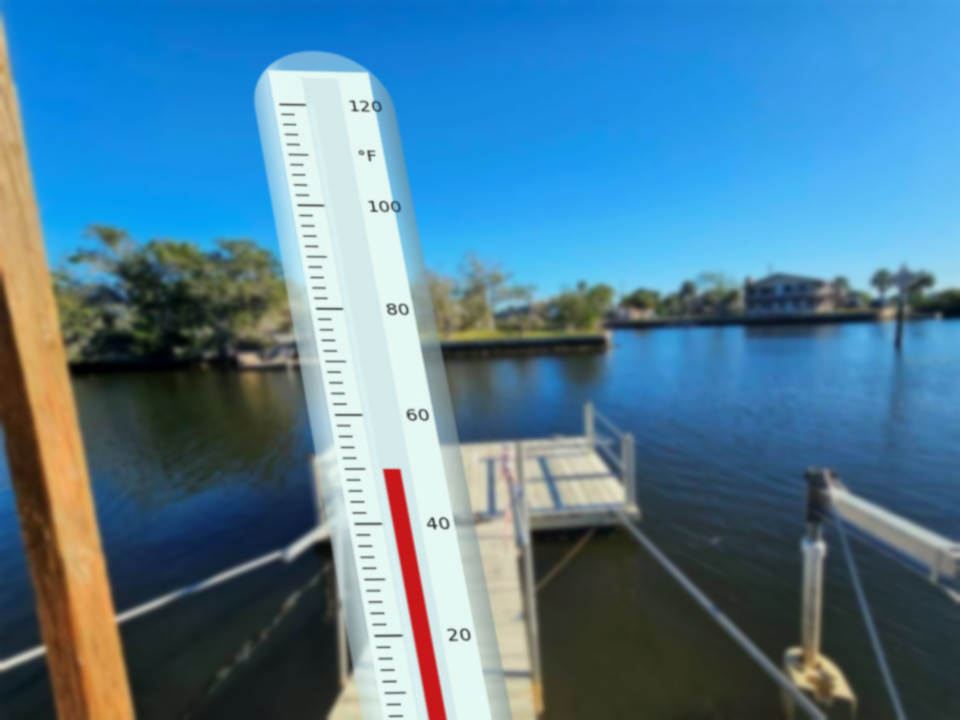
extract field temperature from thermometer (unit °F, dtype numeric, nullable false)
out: 50 °F
